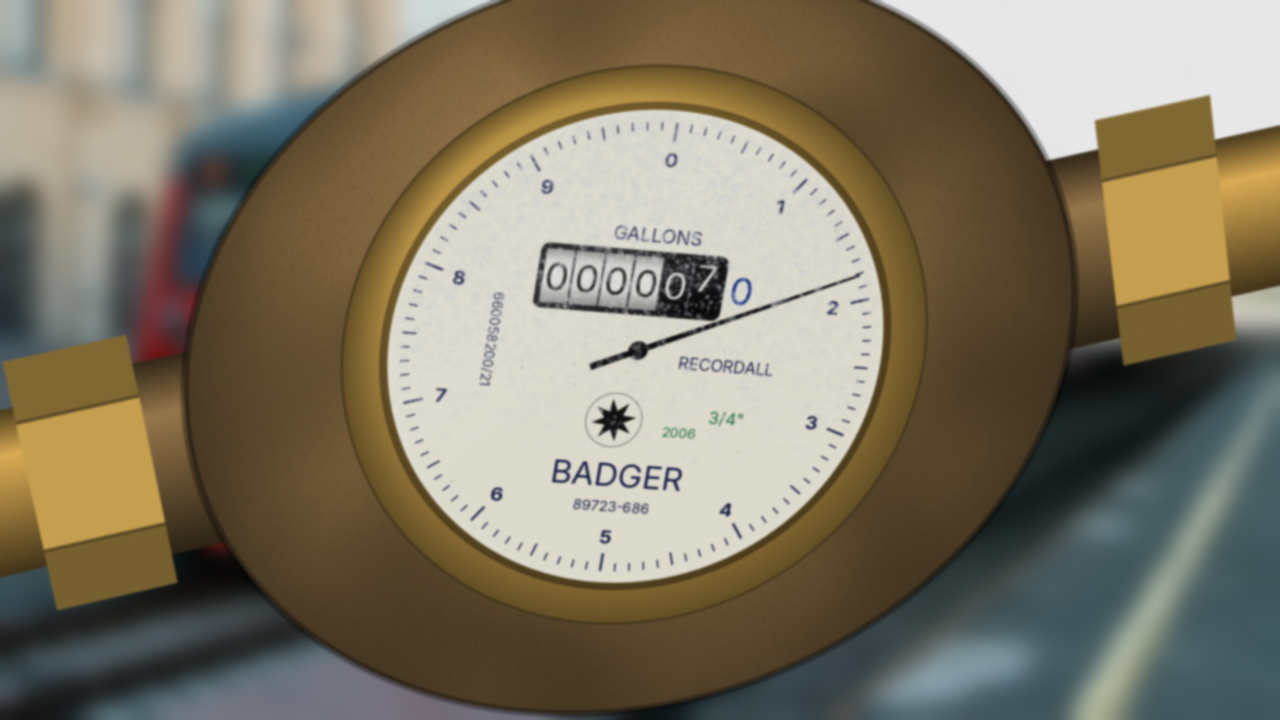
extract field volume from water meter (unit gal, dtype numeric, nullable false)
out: 71.8 gal
